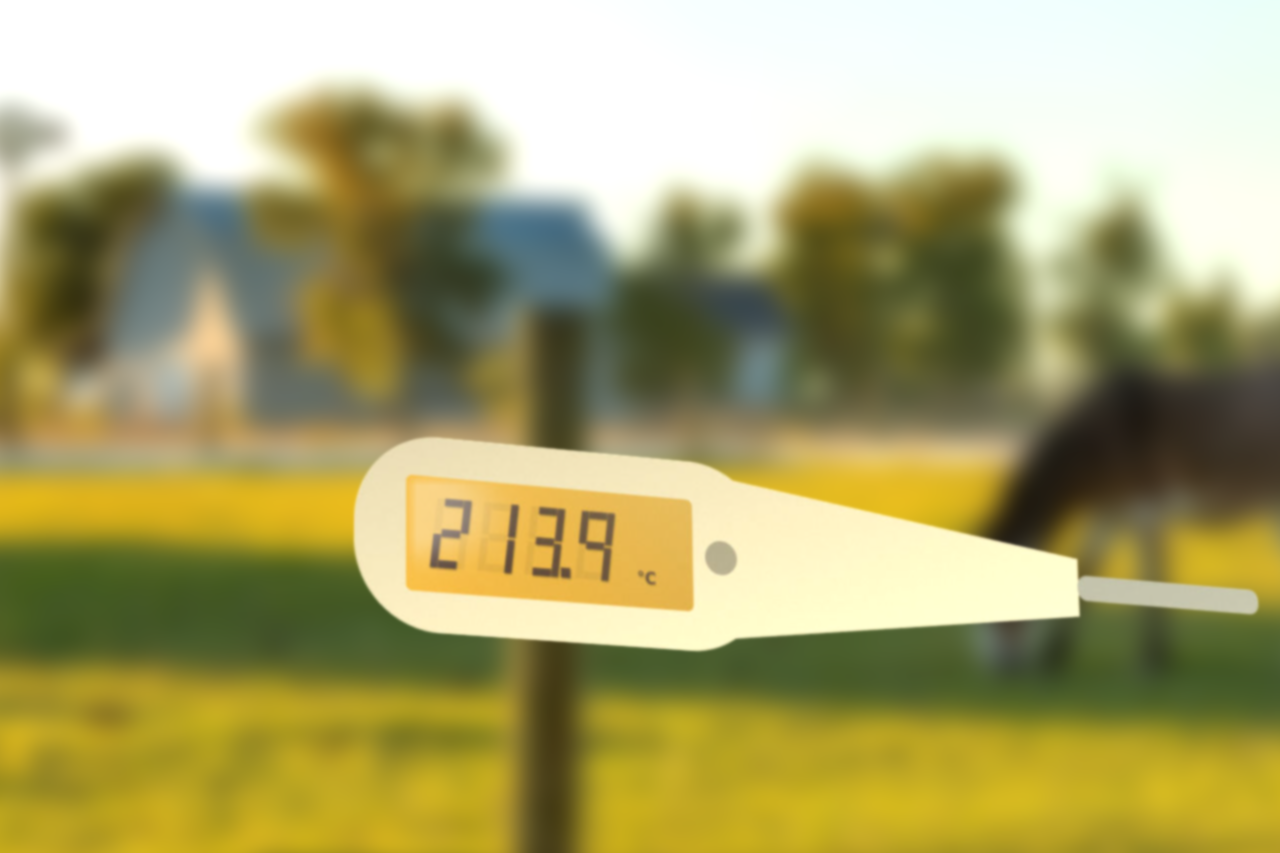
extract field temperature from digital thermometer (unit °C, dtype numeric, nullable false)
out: 213.9 °C
